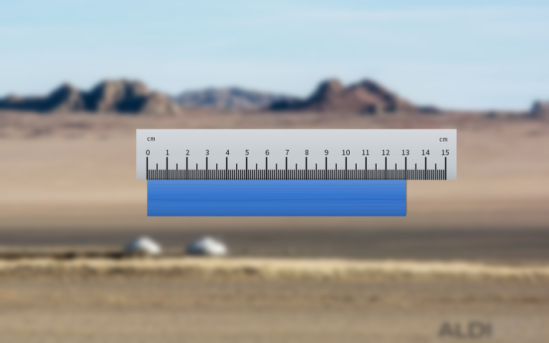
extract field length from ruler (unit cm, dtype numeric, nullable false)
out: 13 cm
